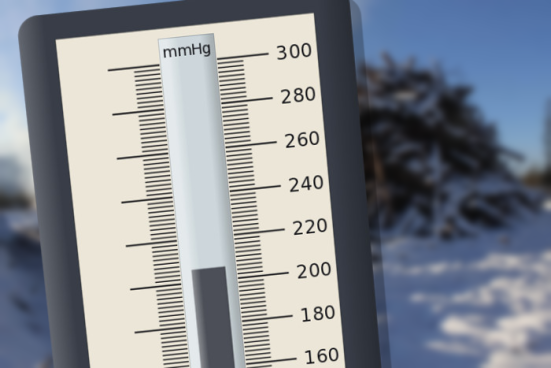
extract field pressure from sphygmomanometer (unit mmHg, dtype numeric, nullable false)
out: 206 mmHg
